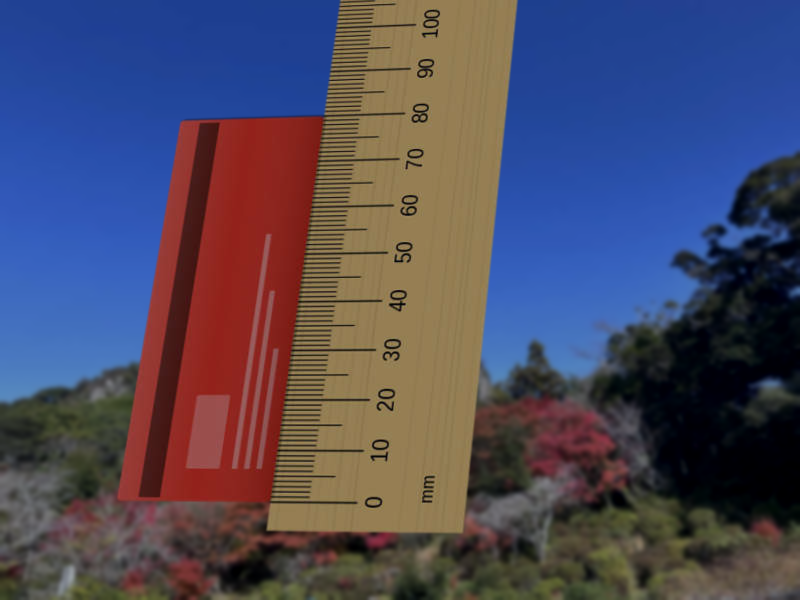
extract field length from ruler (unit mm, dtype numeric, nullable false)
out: 80 mm
